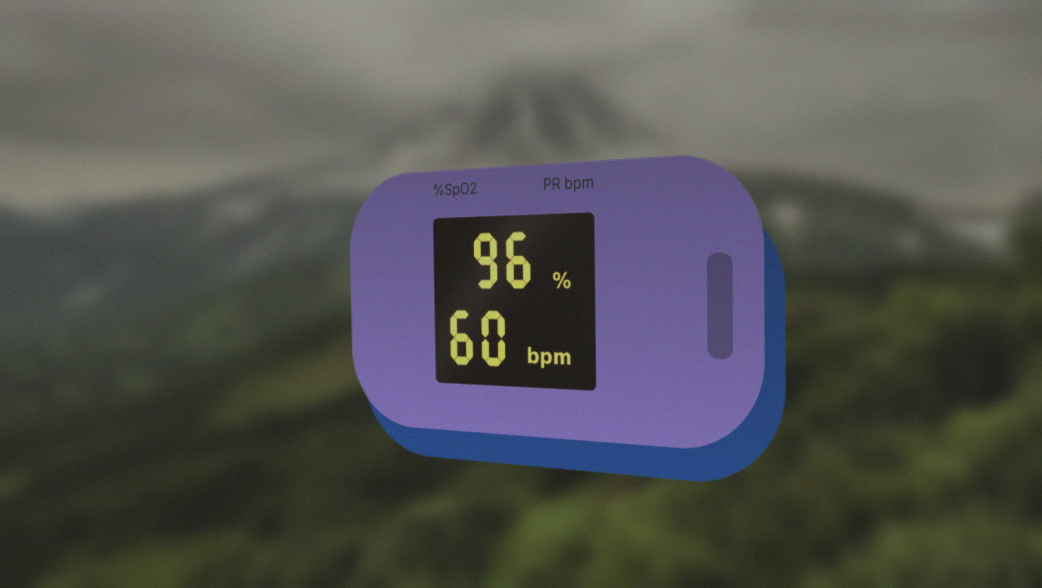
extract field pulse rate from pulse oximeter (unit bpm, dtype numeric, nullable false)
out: 60 bpm
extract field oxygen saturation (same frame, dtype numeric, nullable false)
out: 96 %
